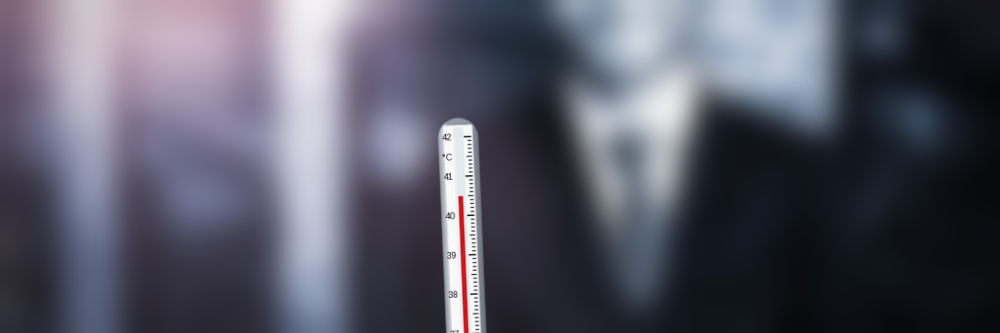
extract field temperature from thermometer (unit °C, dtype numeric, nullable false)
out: 40.5 °C
